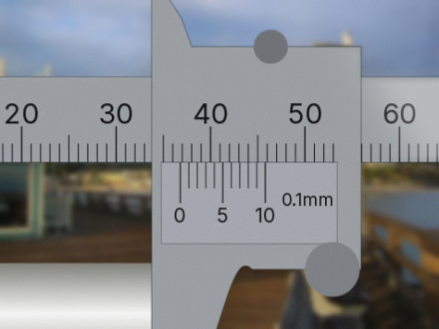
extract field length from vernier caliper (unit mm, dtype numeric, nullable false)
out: 36.8 mm
